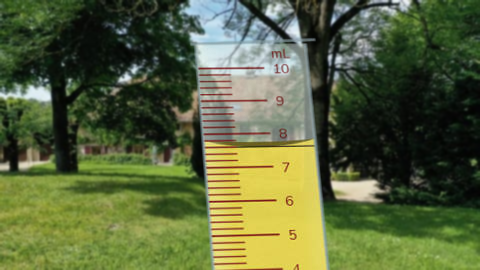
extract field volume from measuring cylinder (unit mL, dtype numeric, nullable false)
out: 7.6 mL
